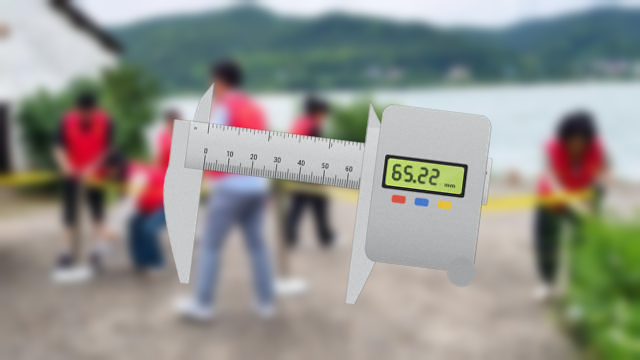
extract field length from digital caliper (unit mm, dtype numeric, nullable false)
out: 65.22 mm
